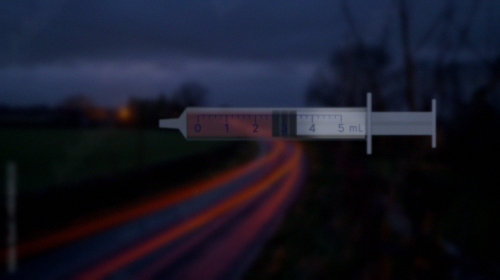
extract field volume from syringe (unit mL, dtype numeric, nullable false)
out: 2.6 mL
